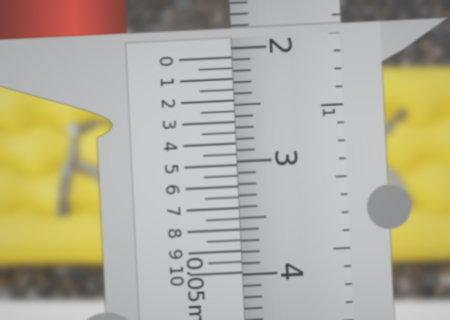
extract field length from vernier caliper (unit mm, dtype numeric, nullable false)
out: 20.8 mm
